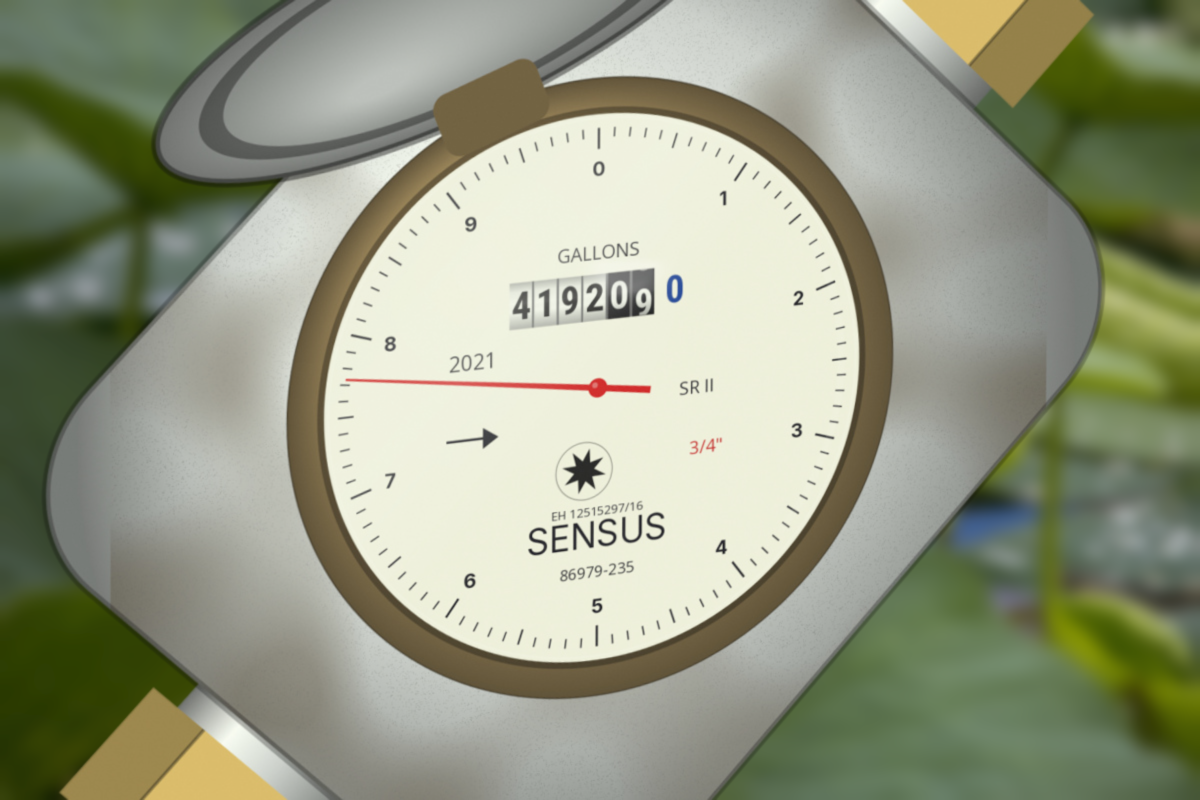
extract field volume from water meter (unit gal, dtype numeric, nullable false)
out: 4192087.7 gal
